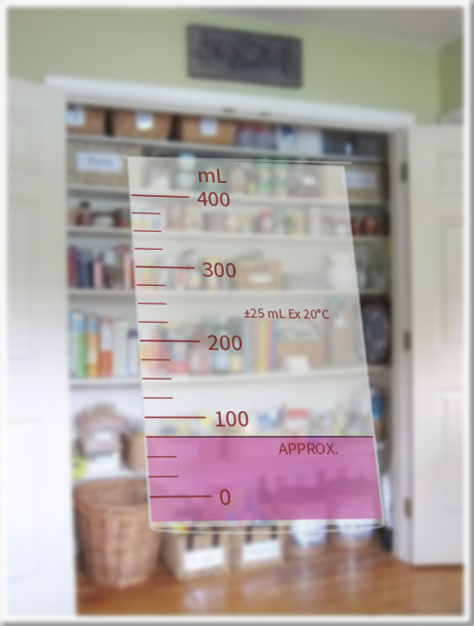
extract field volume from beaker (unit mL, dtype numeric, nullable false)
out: 75 mL
